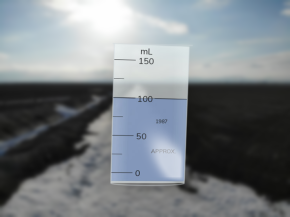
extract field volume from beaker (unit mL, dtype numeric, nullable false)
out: 100 mL
